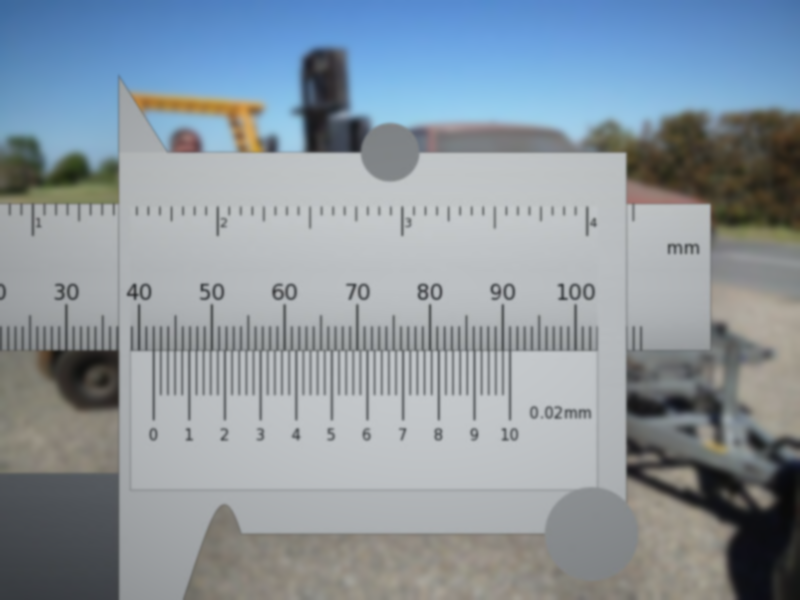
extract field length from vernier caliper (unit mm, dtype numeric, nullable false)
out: 42.0 mm
